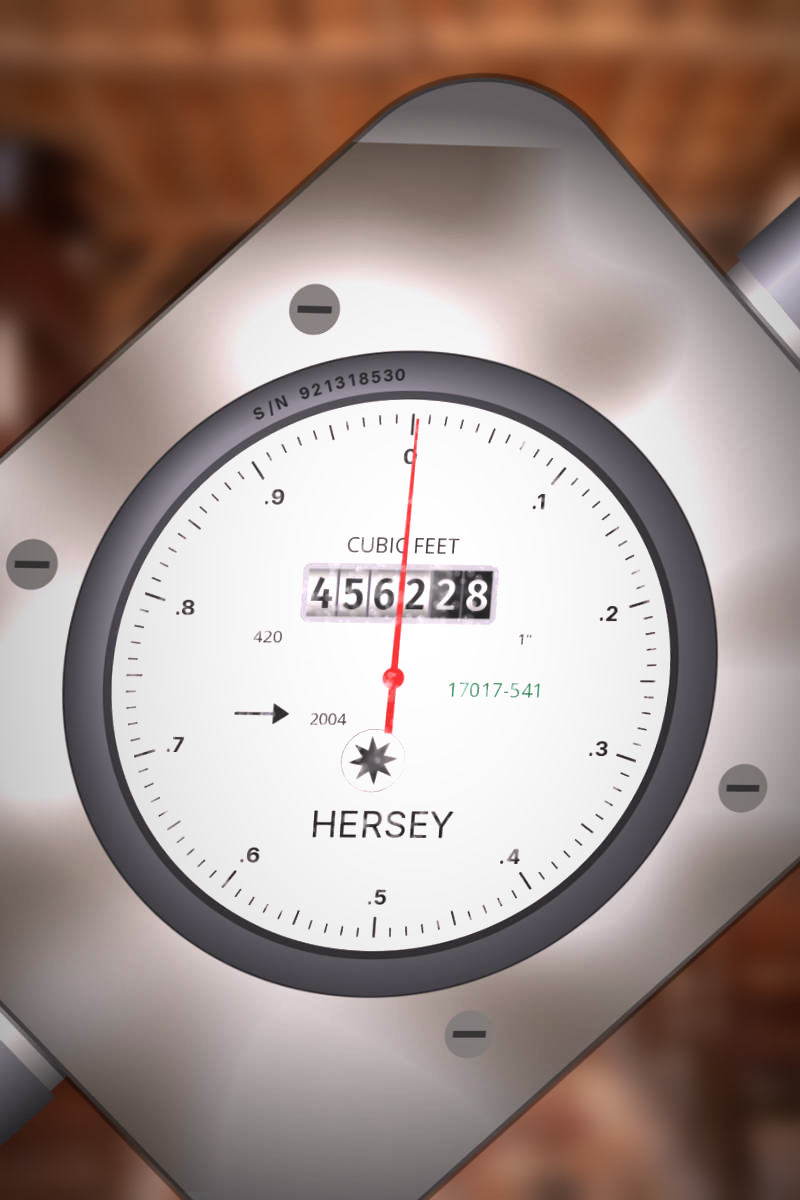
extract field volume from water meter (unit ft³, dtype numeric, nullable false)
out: 456228.00 ft³
